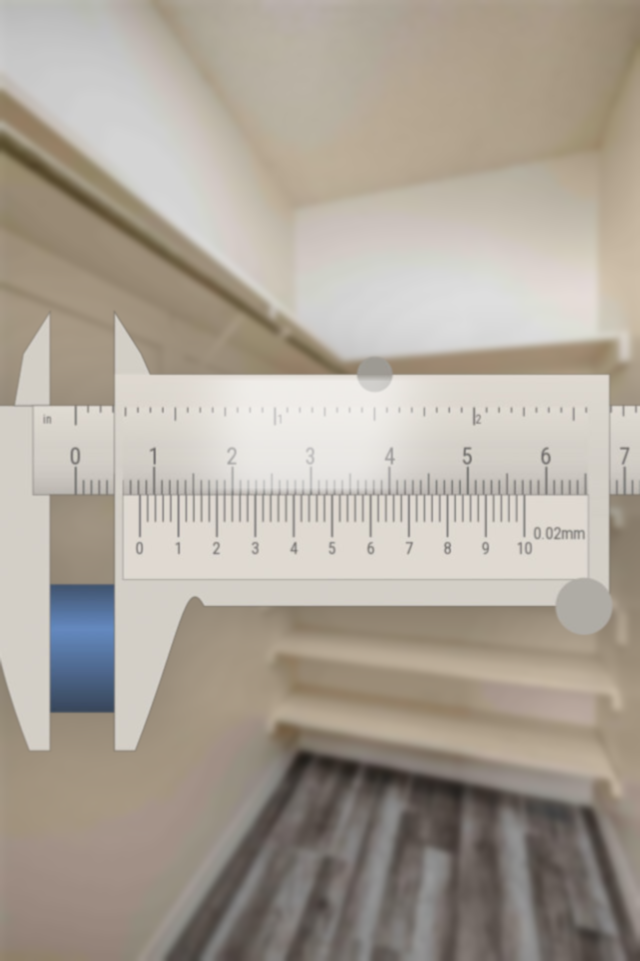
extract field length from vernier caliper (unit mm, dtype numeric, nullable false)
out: 8.2 mm
